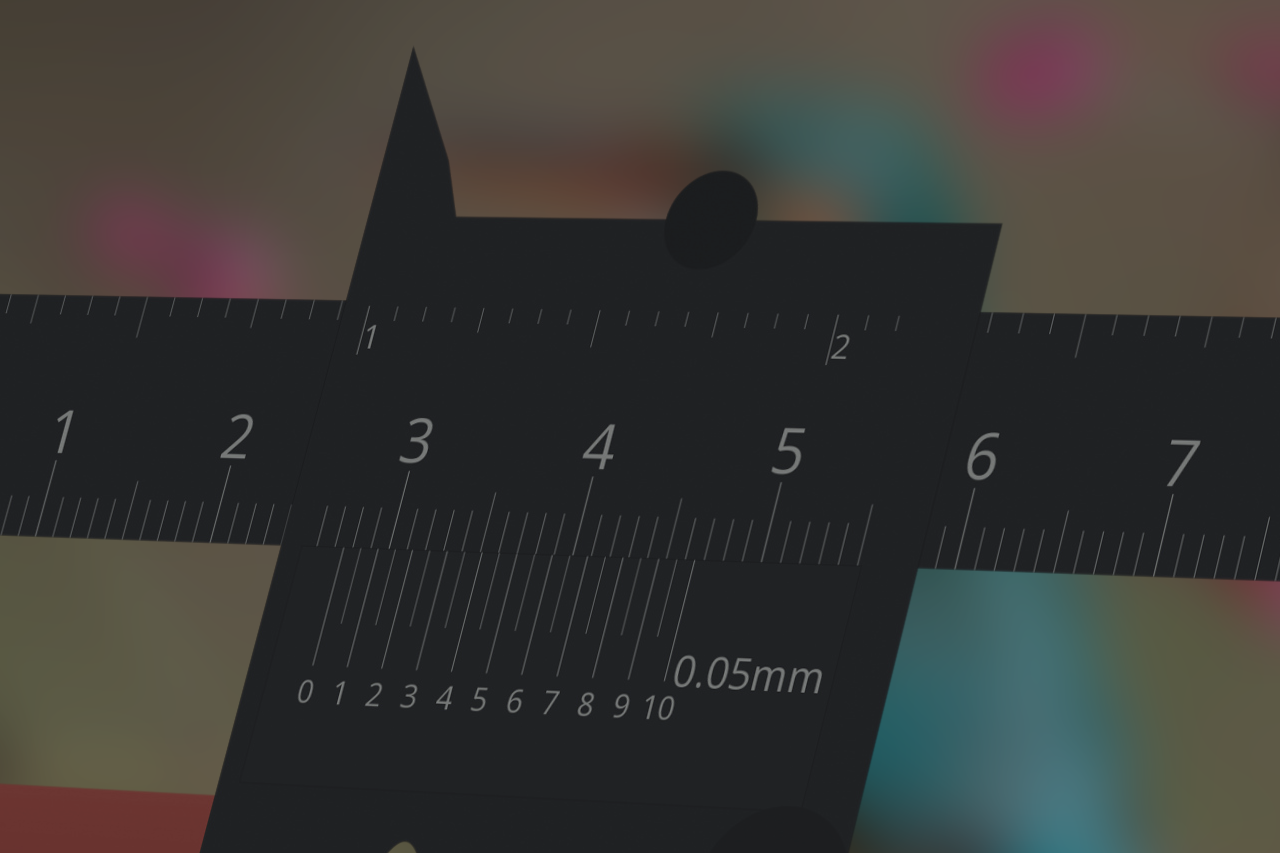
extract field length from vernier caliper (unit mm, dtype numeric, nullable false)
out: 27.5 mm
